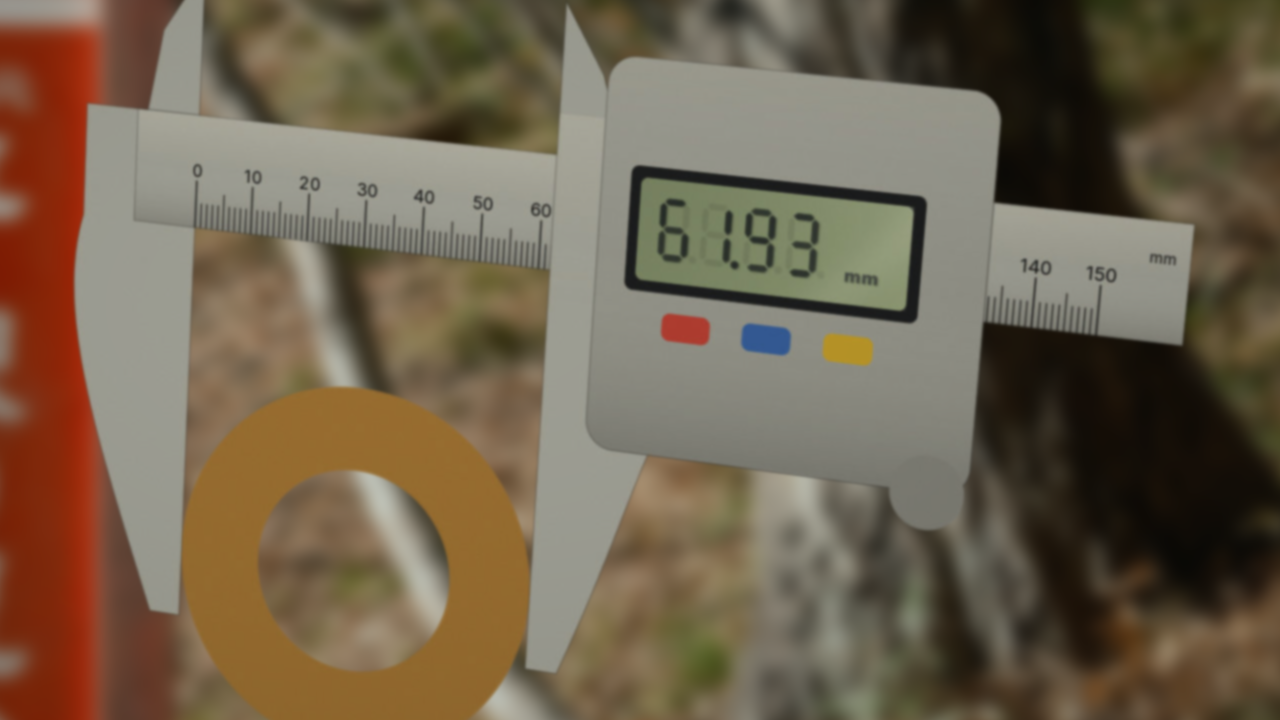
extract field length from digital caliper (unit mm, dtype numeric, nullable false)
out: 61.93 mm
